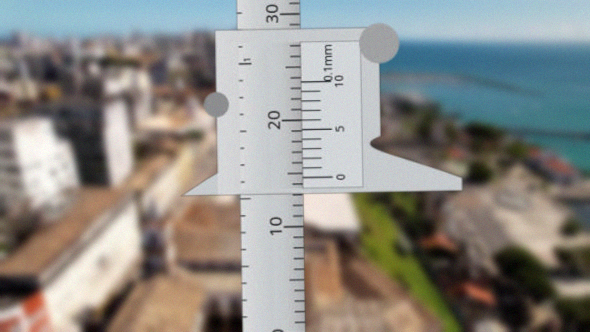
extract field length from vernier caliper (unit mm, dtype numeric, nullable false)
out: 14.6 mm
